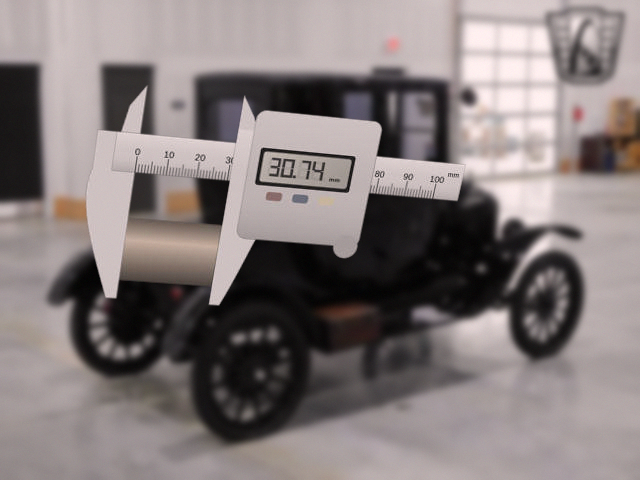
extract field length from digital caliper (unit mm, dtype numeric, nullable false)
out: 30.74 mm
